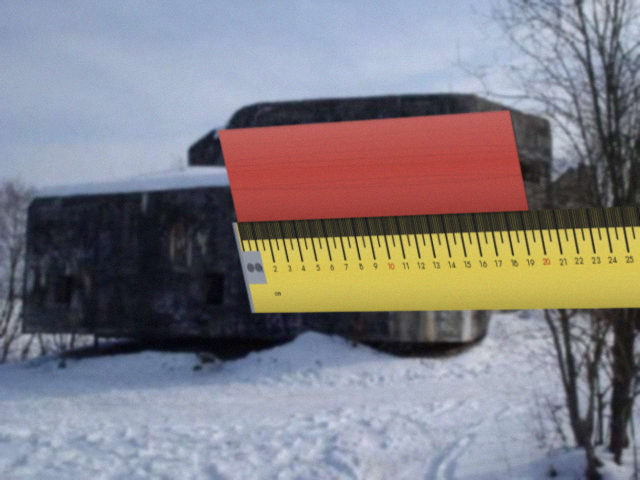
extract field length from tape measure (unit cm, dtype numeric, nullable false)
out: 19.5 cm
